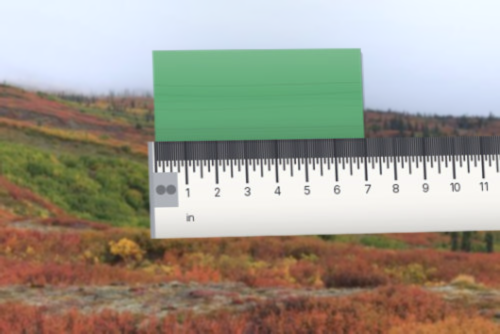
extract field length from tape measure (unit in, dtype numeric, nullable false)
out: 7 in
